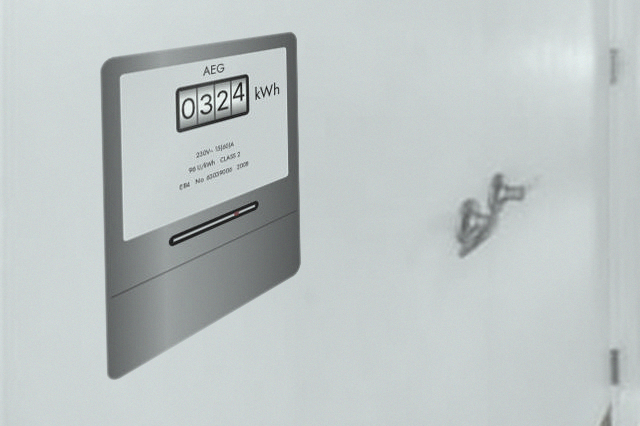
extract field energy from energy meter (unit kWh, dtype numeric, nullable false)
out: 324 kWh
